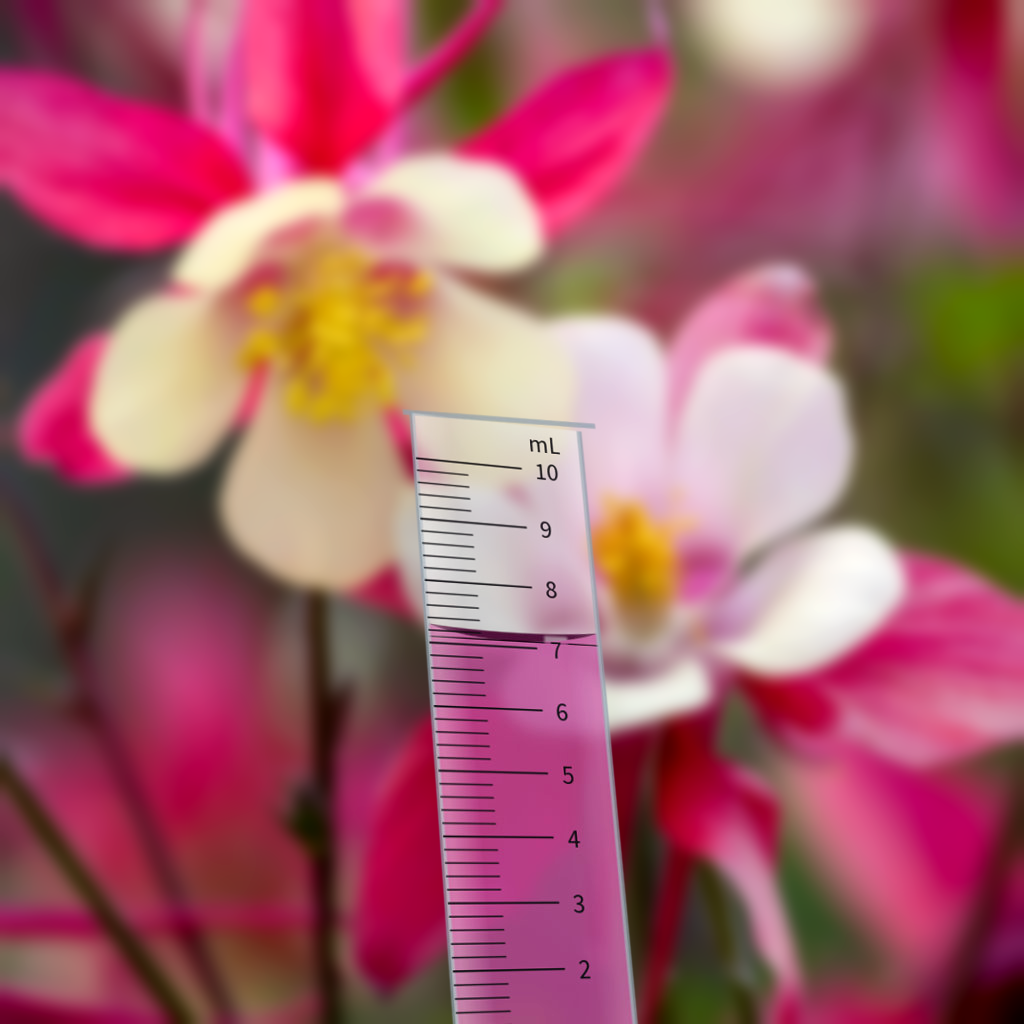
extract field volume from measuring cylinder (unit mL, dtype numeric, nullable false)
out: 7.1 mL
